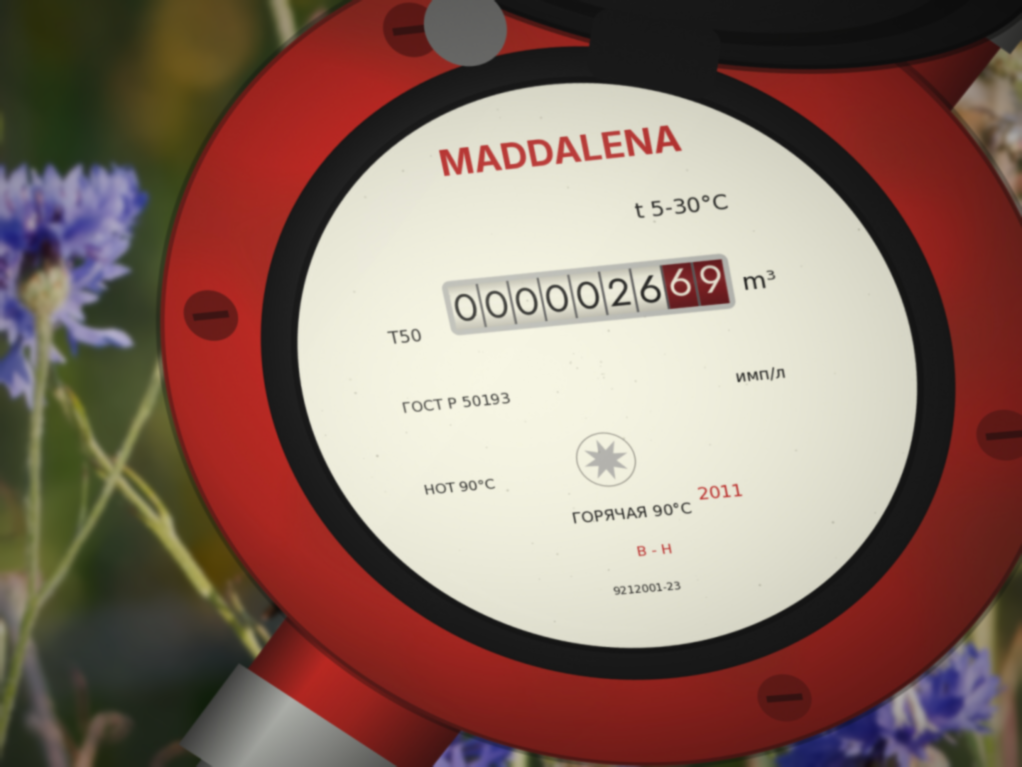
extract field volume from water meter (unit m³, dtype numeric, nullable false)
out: 26.69 m³
